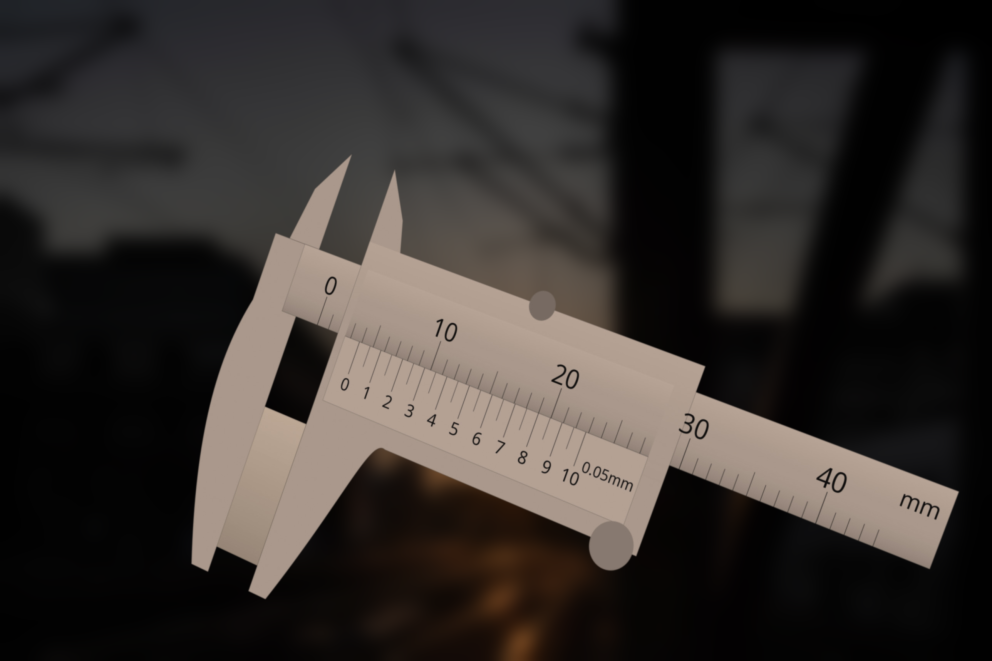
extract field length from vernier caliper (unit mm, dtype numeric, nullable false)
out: 3.8 mm
